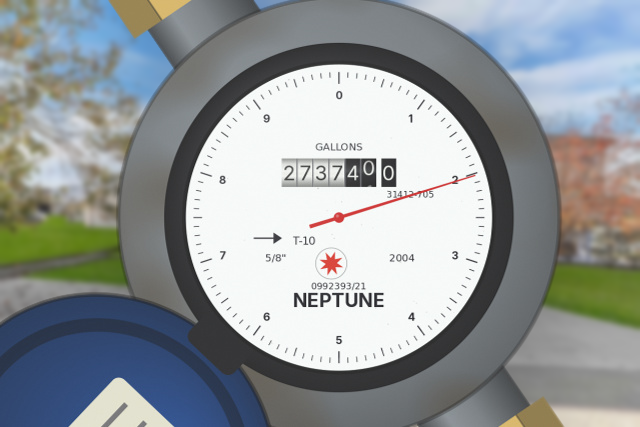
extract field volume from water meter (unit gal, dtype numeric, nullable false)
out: 2737402.0 gal
